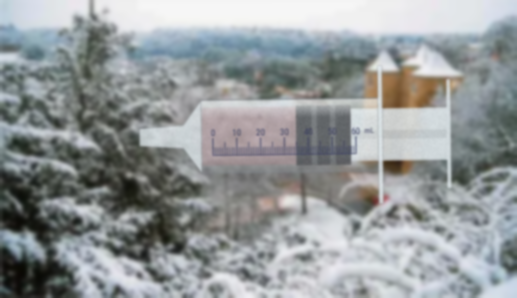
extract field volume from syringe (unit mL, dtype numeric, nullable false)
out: 35 mL
